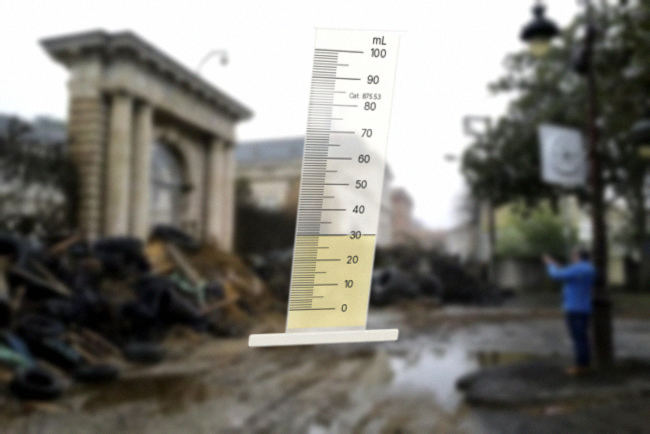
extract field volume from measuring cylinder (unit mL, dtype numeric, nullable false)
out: 30 mL
